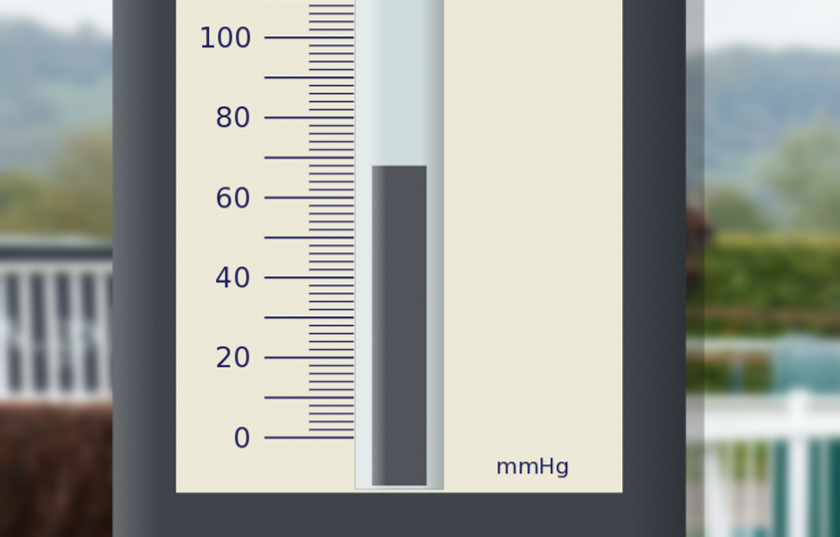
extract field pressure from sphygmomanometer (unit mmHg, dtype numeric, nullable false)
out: 68 mmHg
